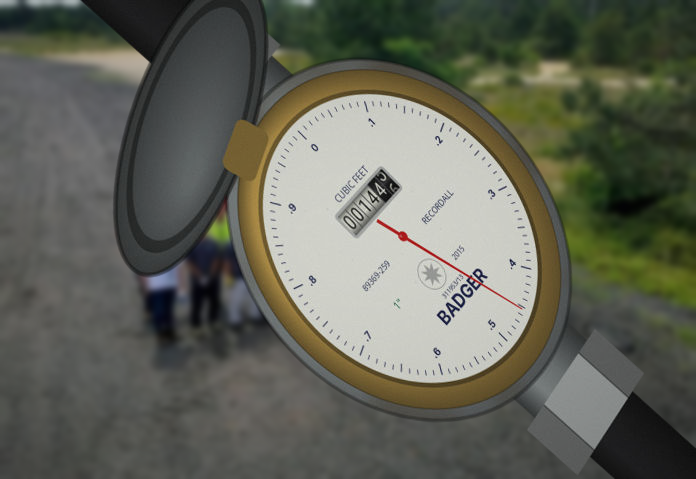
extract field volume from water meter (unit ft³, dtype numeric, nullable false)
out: 1445.45 ft³
